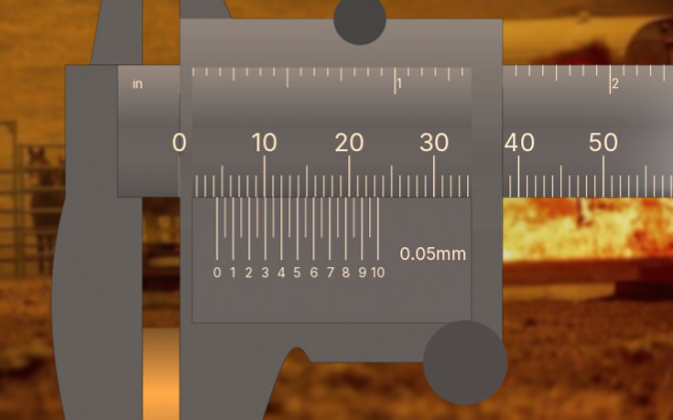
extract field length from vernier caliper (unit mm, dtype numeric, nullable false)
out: 4.4 mm
